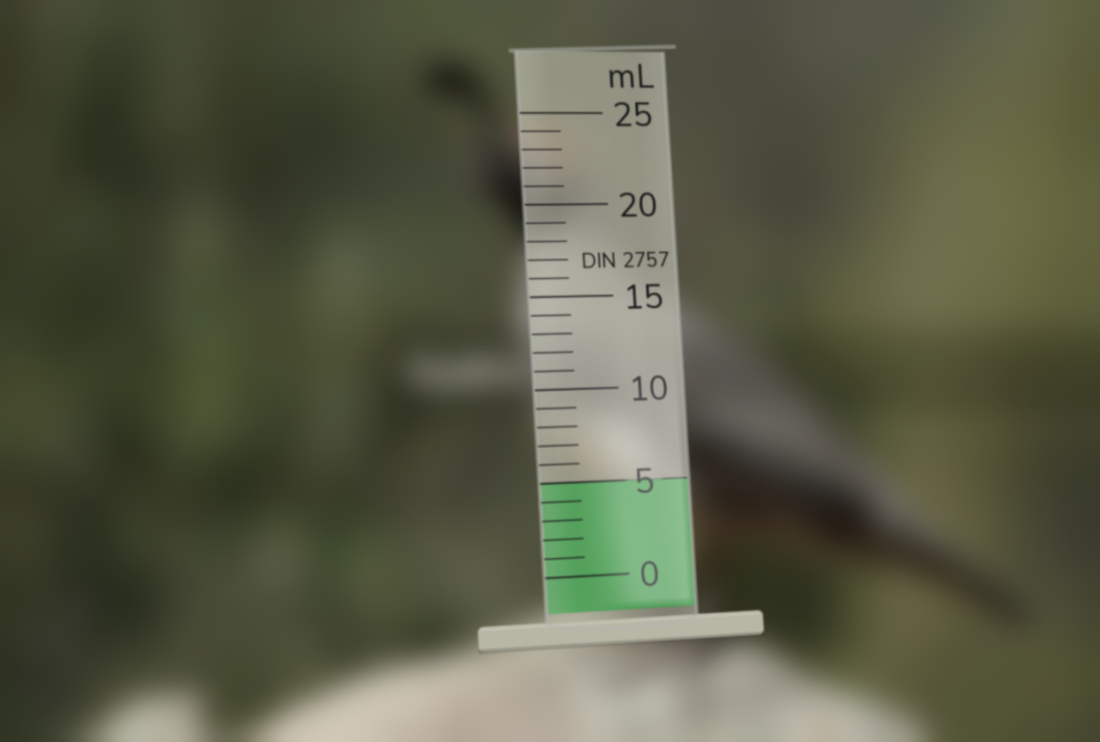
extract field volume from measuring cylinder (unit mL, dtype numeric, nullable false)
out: 5 mL
